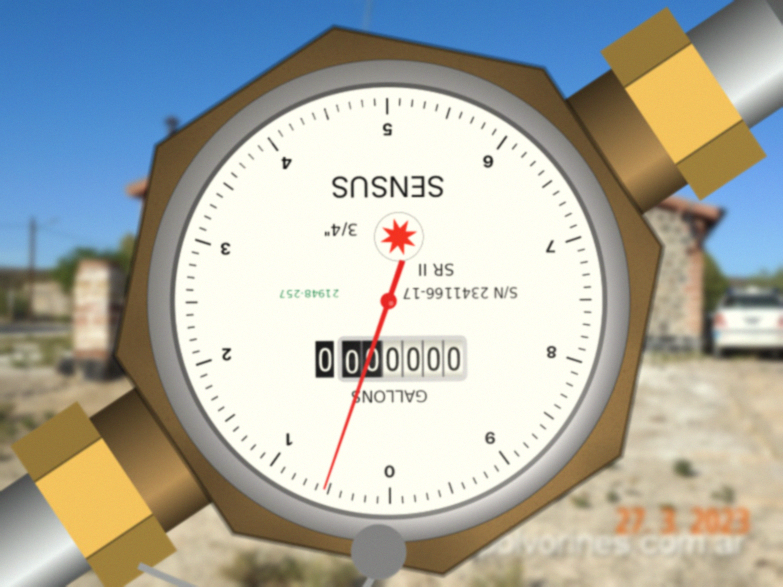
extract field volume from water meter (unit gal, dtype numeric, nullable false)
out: 0.5 gal
